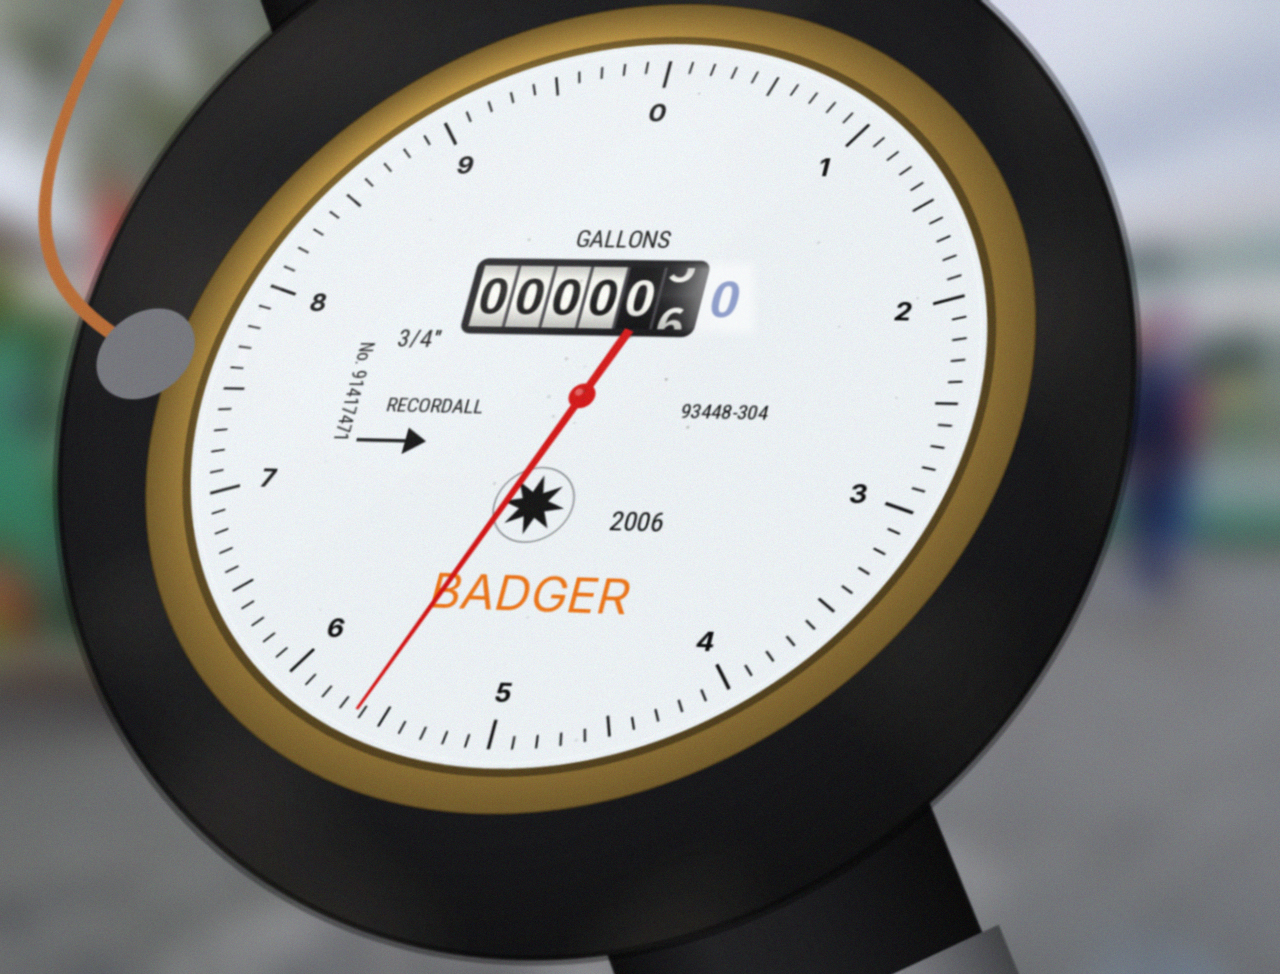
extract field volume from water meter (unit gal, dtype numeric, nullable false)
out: 55.6 gal
